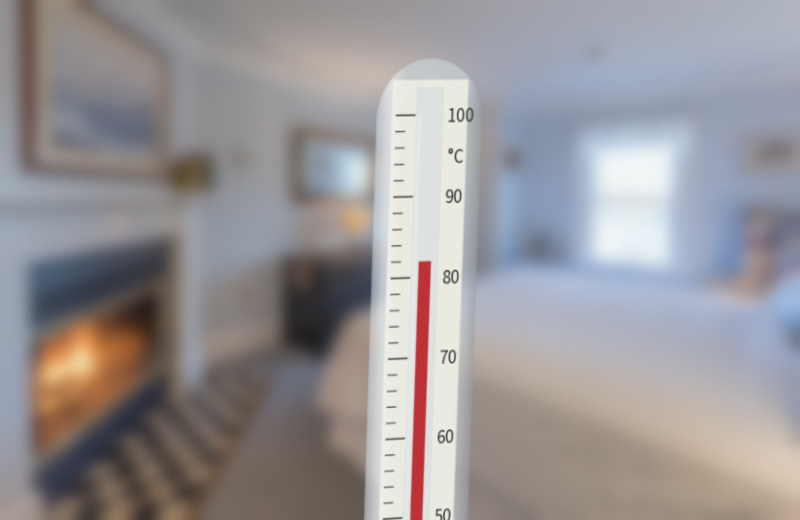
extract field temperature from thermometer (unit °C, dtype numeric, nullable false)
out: 82 °C
